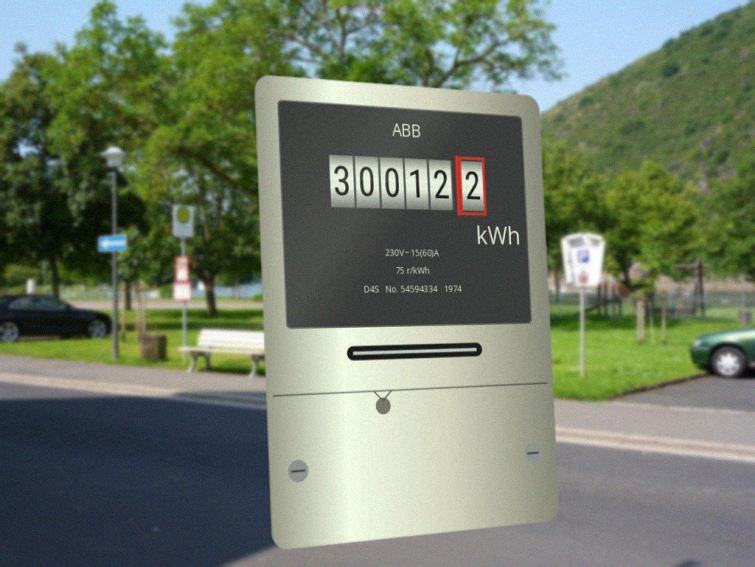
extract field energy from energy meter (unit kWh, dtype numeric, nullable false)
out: 30012.2 kWh
